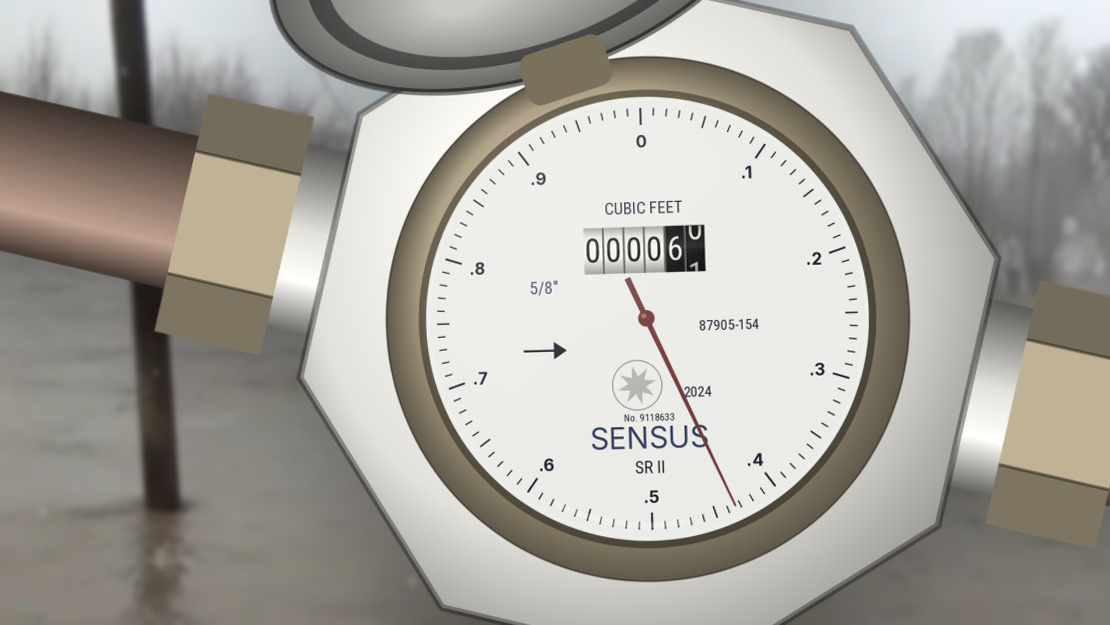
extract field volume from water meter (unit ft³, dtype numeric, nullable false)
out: 60.43 ft³
